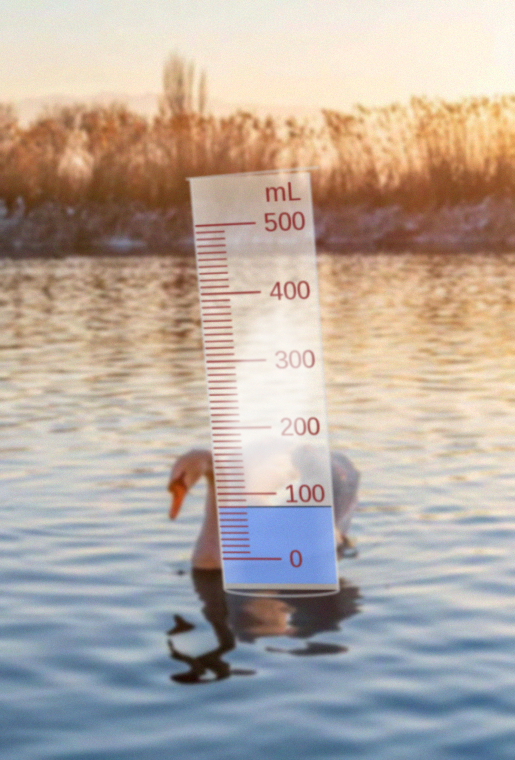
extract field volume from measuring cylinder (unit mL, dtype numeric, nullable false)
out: 80 mL
